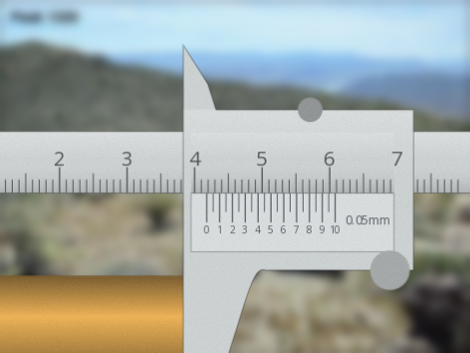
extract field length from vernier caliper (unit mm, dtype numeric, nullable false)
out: 41.8 mm
